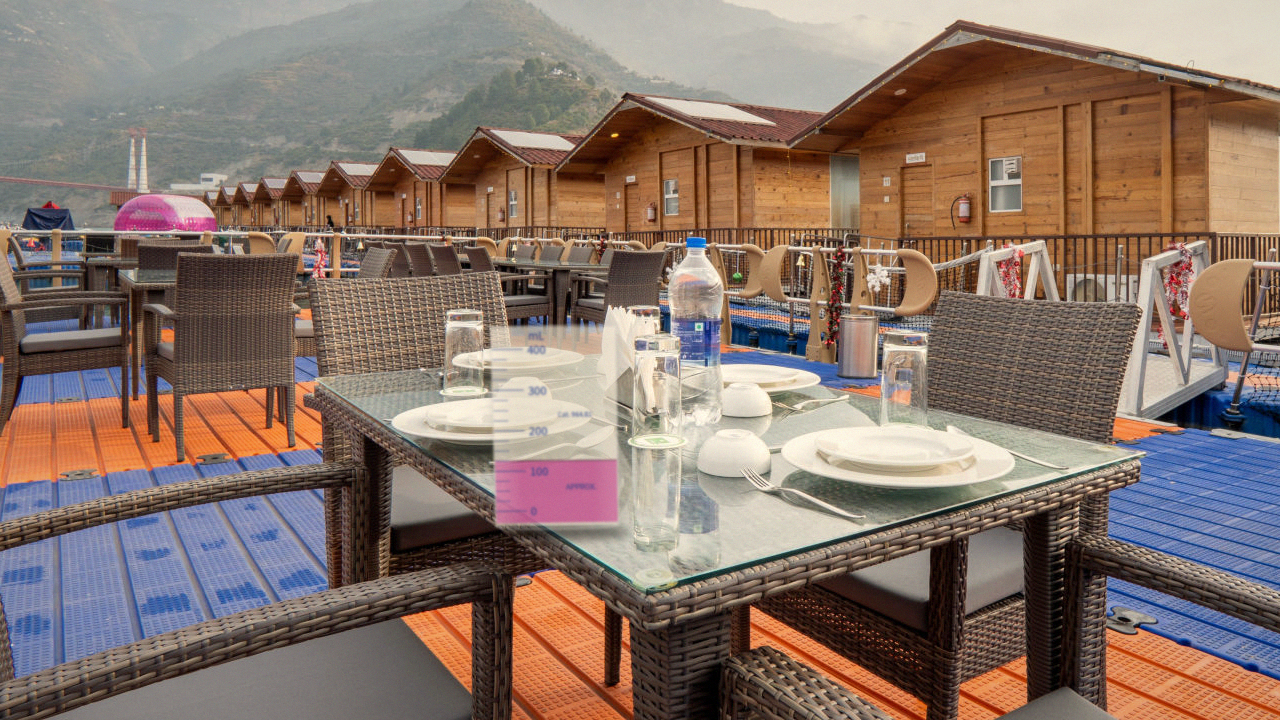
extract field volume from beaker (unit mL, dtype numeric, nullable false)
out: 125 mL
